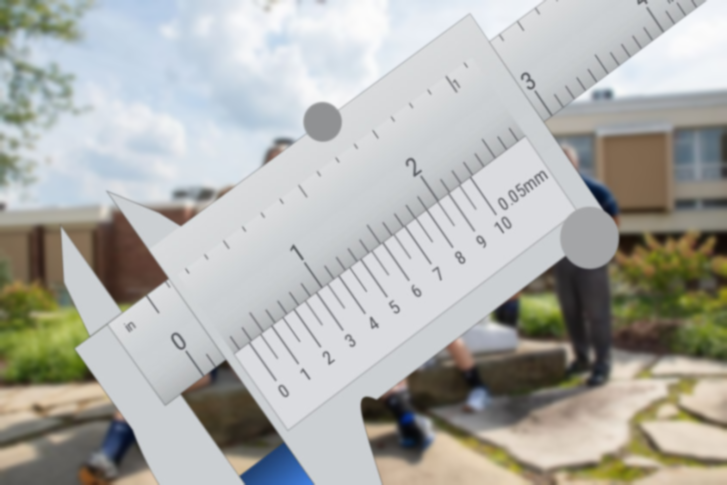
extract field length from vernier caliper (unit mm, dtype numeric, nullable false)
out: 3.8 mm
